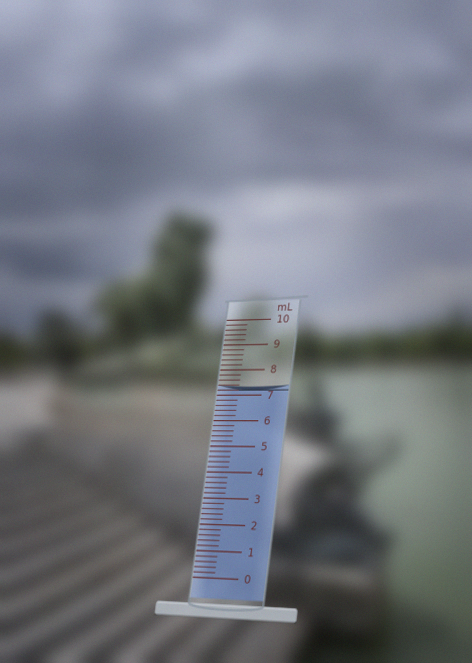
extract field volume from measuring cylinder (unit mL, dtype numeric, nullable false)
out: 7.2 mL
